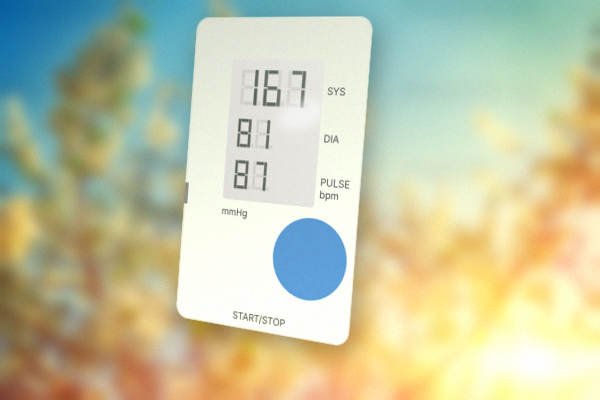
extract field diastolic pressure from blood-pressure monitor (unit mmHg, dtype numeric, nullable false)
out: 81 mmHg
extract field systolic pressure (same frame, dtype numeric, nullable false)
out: 167 mmHg
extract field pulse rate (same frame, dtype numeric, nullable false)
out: 87 bpm
